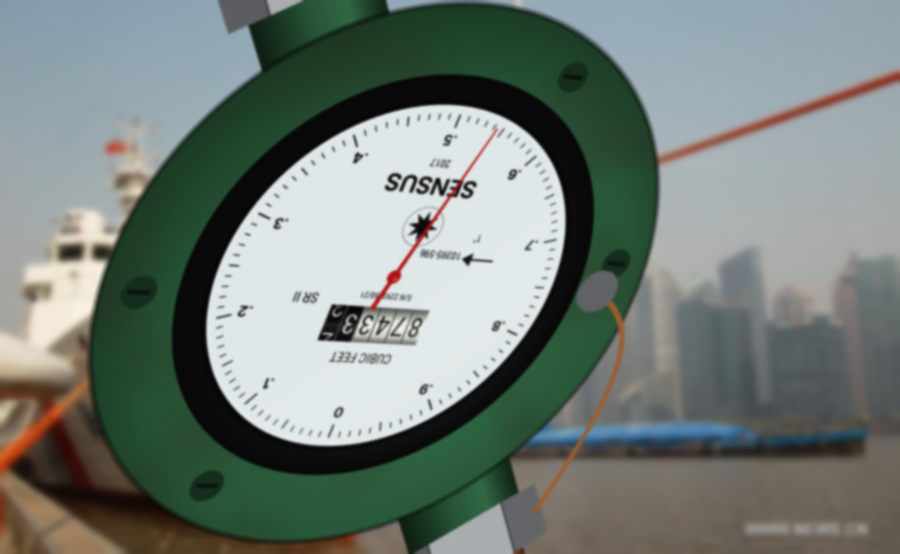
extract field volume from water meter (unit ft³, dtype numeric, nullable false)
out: 874332.54 ft³
